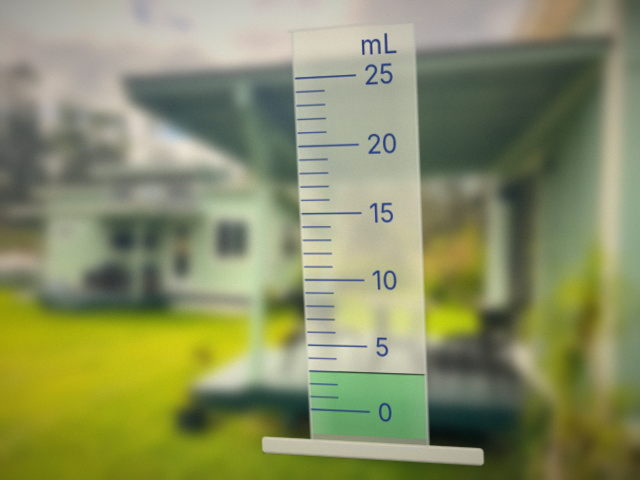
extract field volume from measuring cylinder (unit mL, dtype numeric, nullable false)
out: 3 mL
